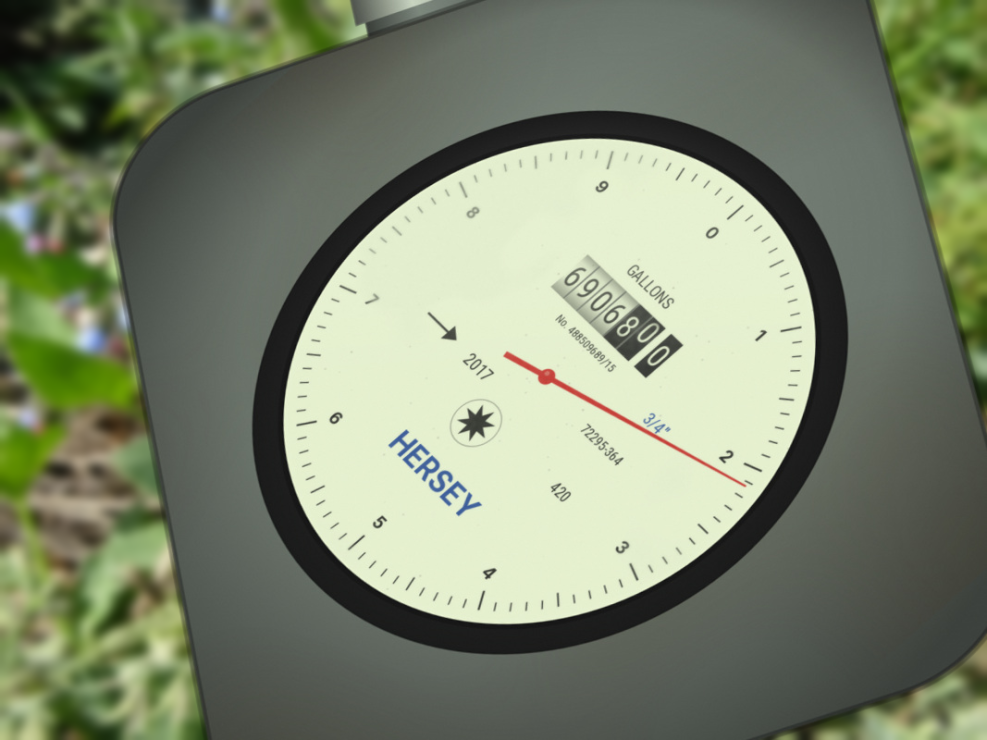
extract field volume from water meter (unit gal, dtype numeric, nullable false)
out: 6906802.1 gal
